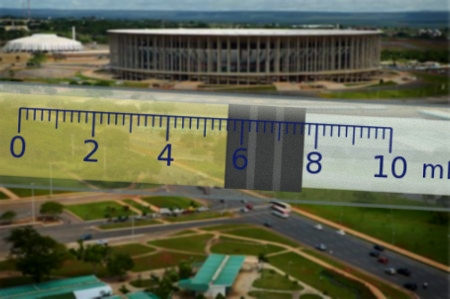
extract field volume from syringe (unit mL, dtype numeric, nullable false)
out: 5.6 mL
